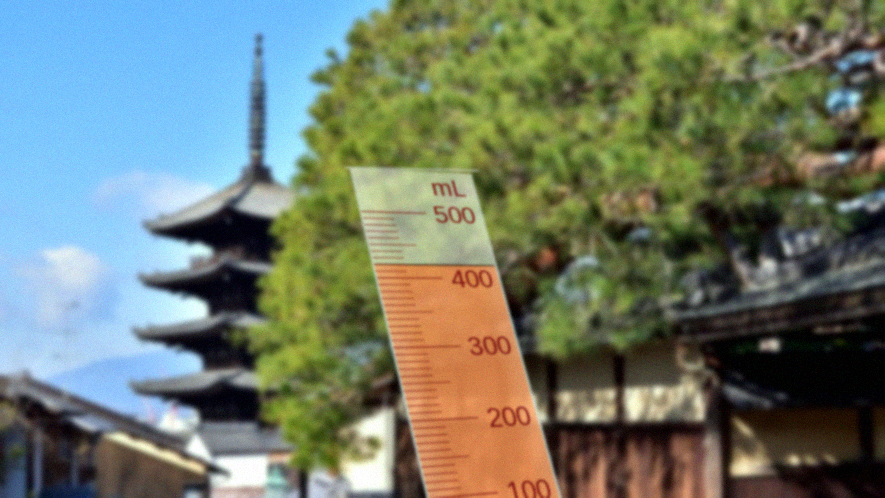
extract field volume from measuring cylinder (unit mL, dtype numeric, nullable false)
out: 420 mL
